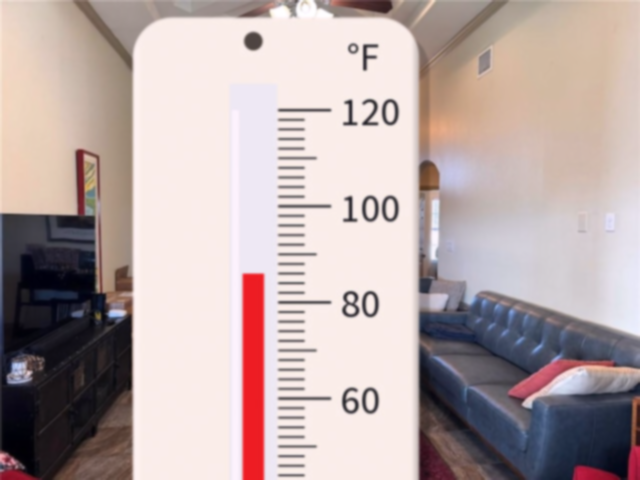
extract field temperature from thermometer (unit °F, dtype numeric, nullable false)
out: 86 °F
